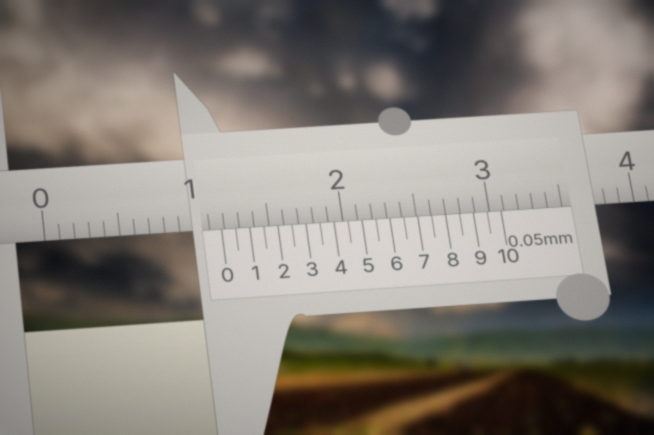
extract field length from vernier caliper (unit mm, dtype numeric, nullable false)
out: 11.8 mm
